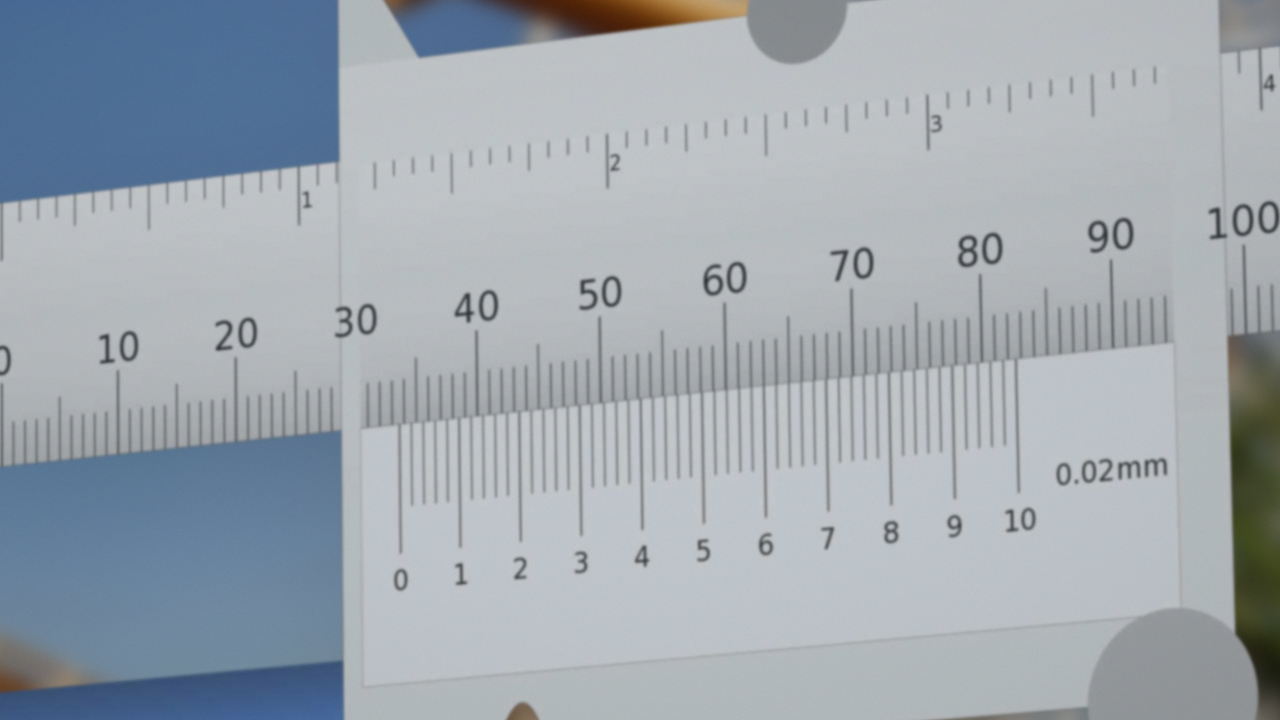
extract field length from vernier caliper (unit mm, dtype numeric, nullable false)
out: 33.6 mm
